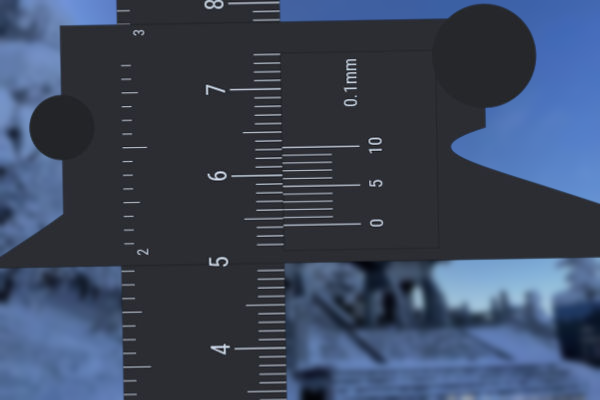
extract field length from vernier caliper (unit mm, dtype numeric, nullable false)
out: 54.2 mm
